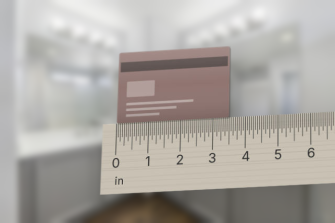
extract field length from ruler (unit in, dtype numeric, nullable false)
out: 3.5 in
